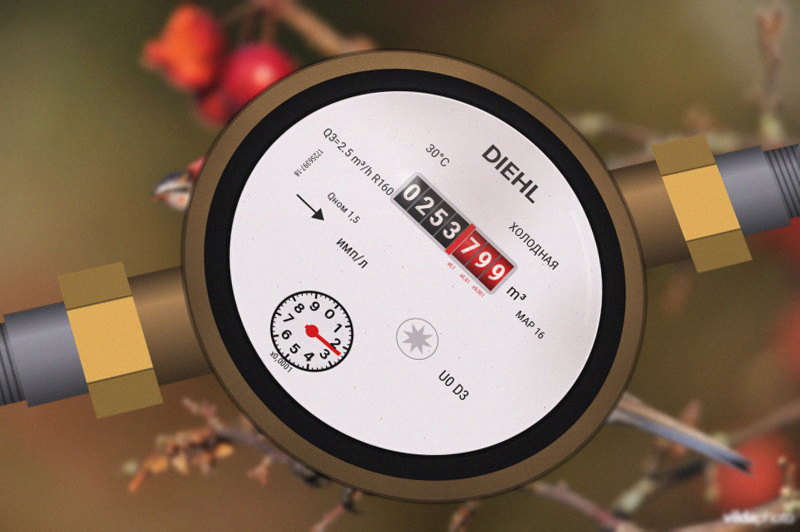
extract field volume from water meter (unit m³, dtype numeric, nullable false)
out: 253.7992 m³
